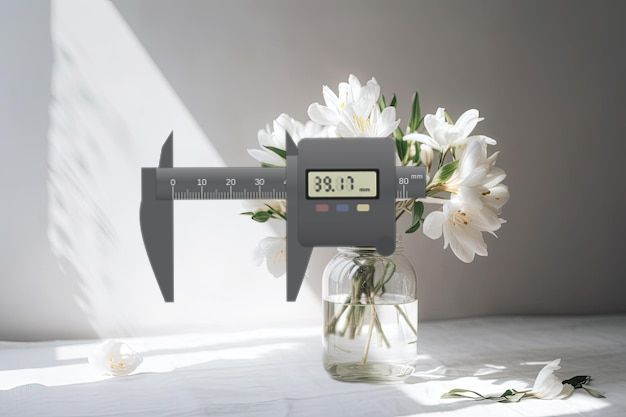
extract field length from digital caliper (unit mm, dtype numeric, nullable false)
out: 39.17 mm
